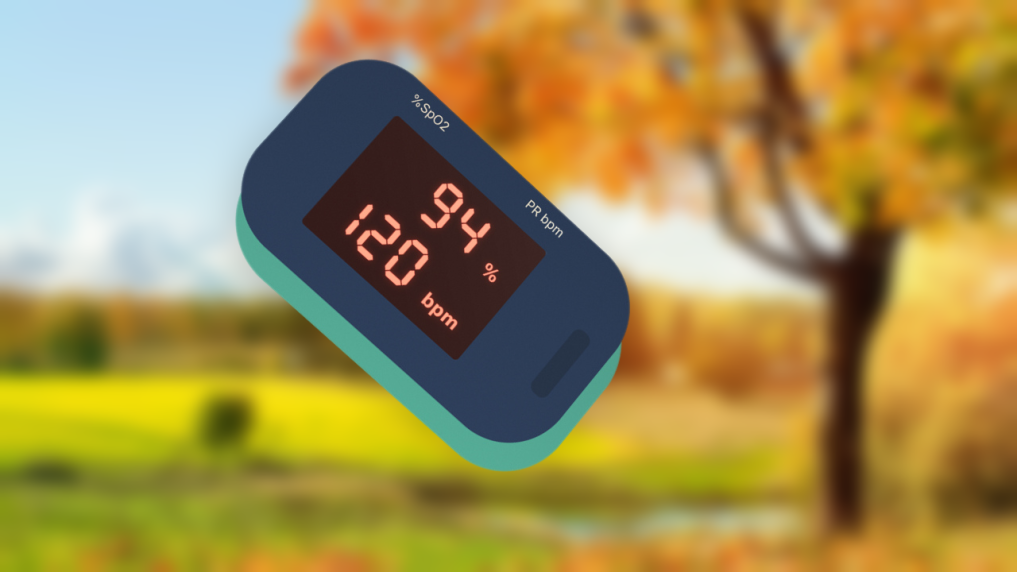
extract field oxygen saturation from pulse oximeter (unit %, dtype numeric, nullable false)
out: 94 %
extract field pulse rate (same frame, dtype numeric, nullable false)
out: 120 bpm
